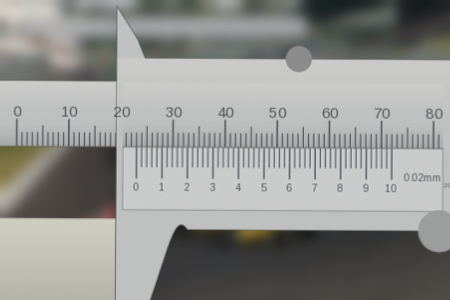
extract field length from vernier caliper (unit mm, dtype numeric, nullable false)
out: 23.0 mm
